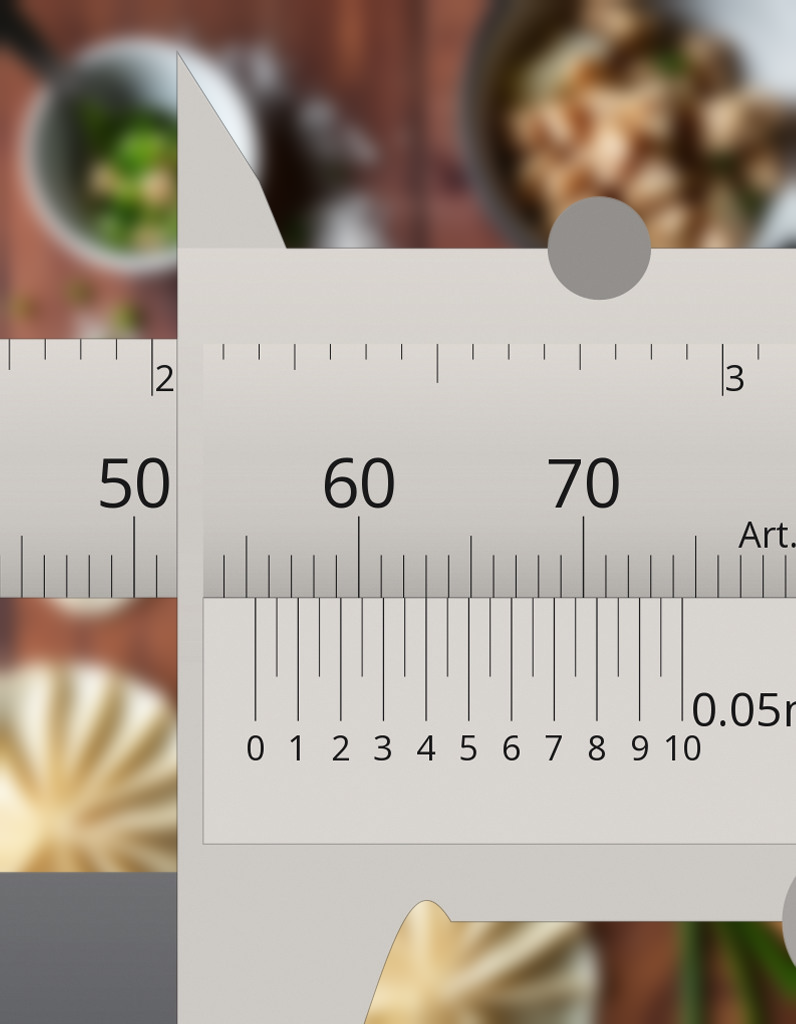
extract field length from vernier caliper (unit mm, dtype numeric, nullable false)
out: 55.4 mm
